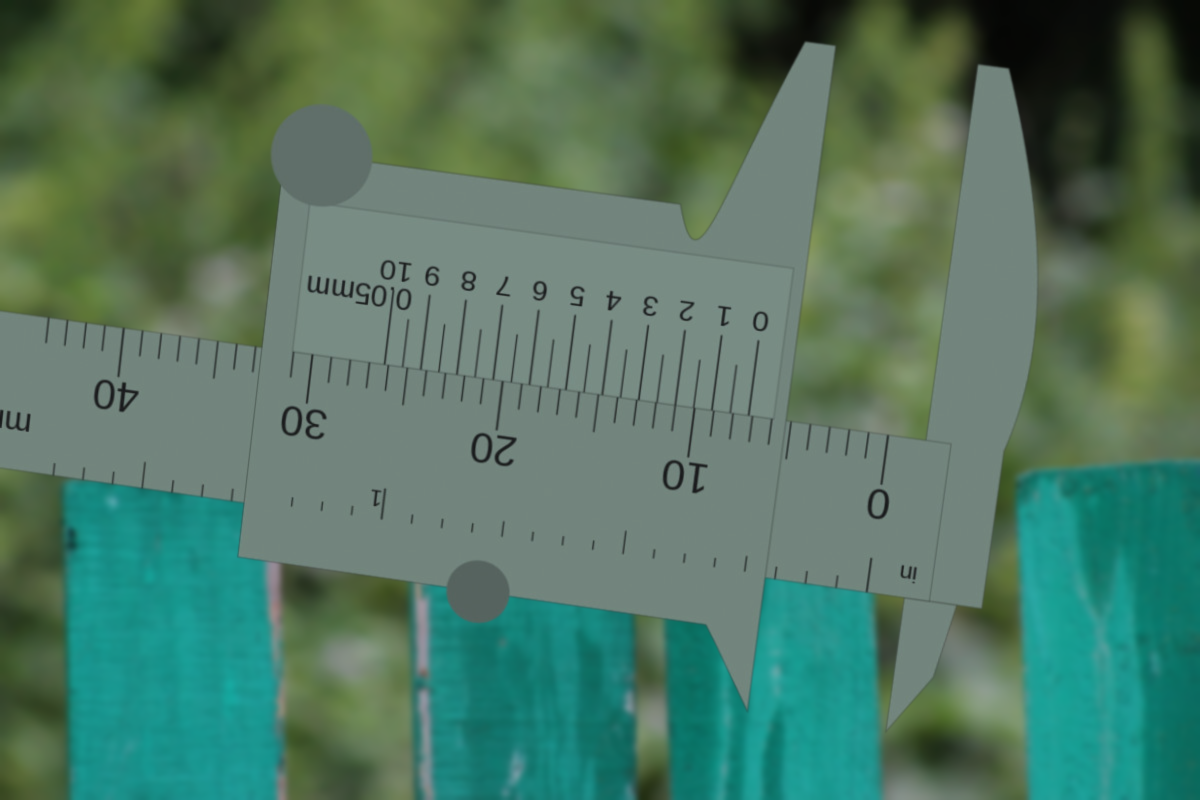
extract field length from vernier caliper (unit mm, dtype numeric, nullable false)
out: 7.2 mm
